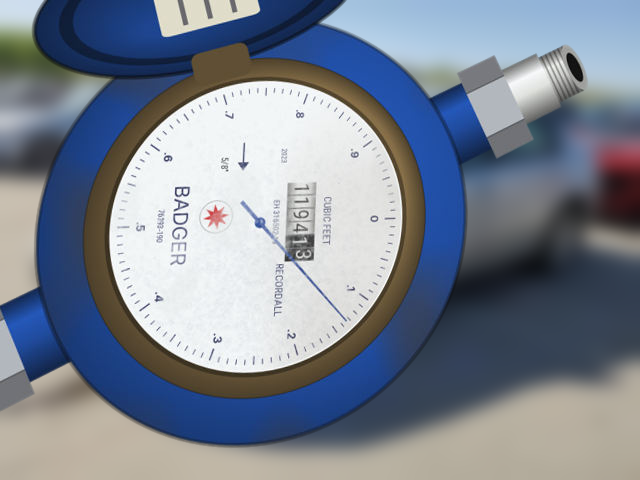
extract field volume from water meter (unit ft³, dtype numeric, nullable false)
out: 119413.13 ft³
